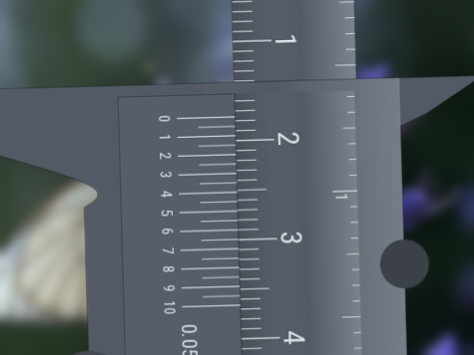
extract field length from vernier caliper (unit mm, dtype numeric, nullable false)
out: 17.6 mm
